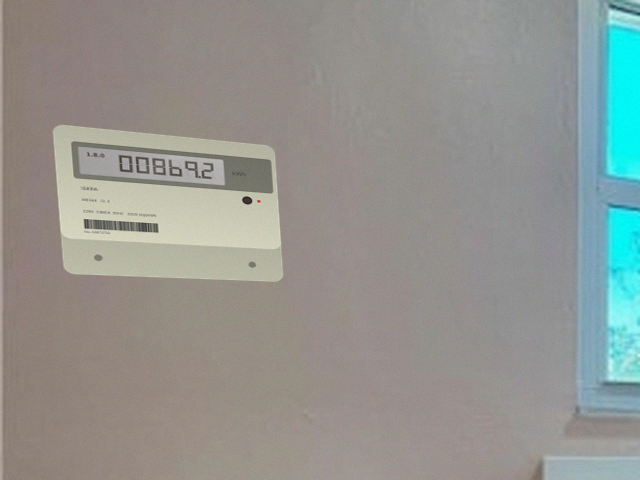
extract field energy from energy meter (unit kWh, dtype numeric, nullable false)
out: 869.2 kWh
